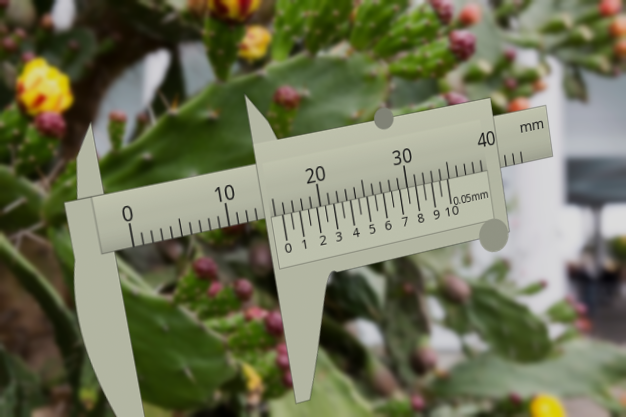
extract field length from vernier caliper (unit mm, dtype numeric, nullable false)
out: 15.8 mm
